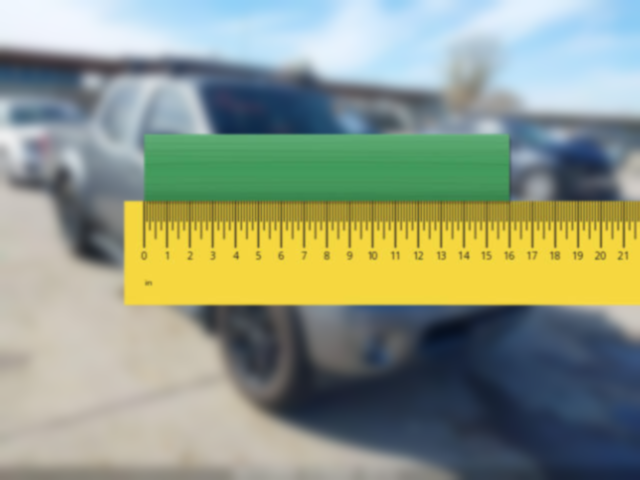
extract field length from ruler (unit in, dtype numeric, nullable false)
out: 16 in
